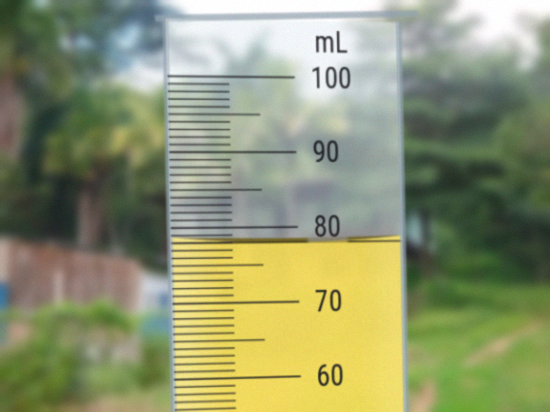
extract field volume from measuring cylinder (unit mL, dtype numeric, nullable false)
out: 78 mL
